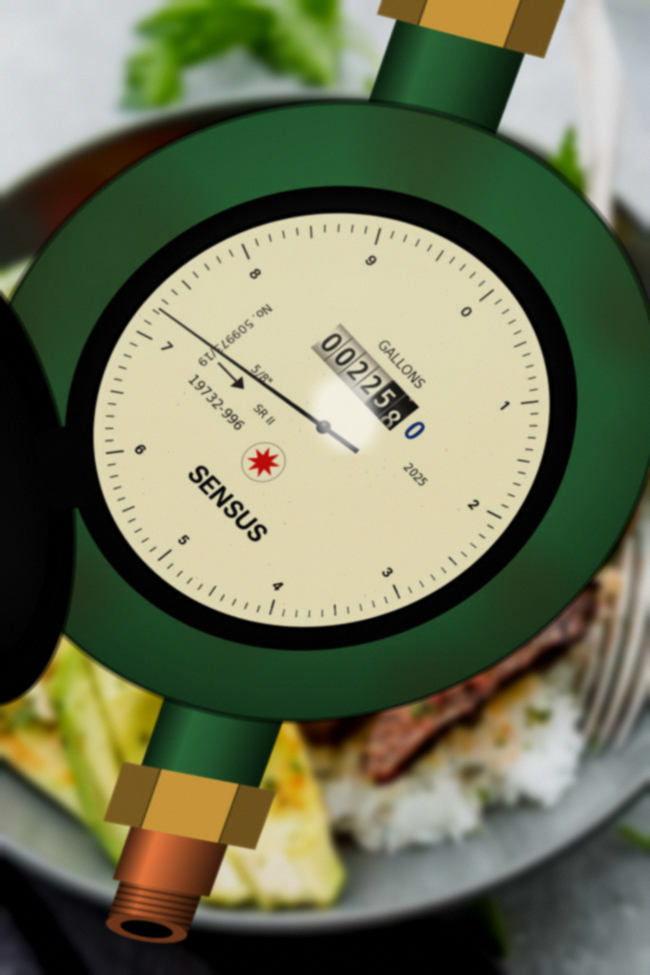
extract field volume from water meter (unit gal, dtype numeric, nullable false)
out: 22577.2 gal
